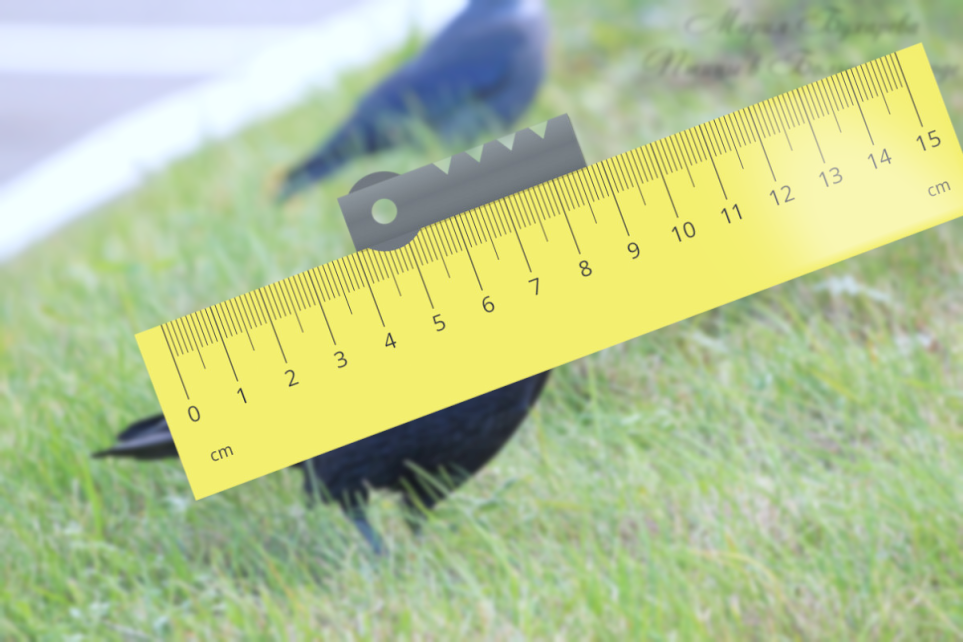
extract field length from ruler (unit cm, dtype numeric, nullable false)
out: 4.7 cm
